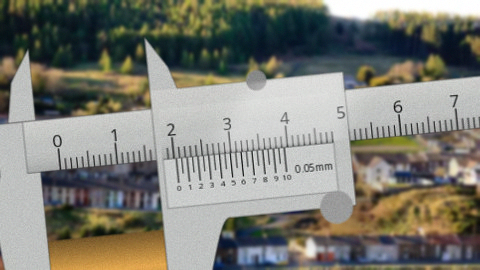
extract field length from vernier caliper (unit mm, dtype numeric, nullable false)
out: 20.4 mm
